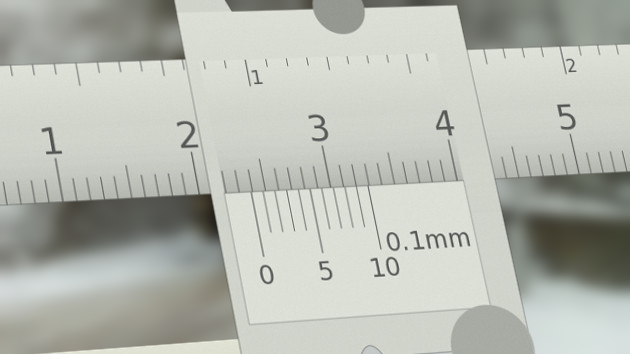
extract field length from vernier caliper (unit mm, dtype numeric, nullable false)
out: 23.9 mm
